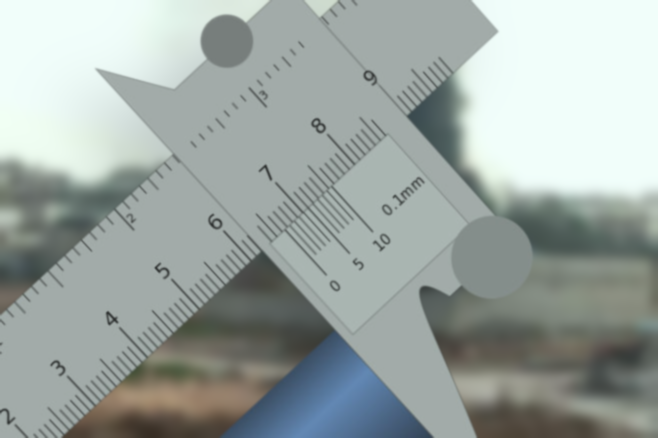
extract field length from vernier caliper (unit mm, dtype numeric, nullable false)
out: 66.5 mm
